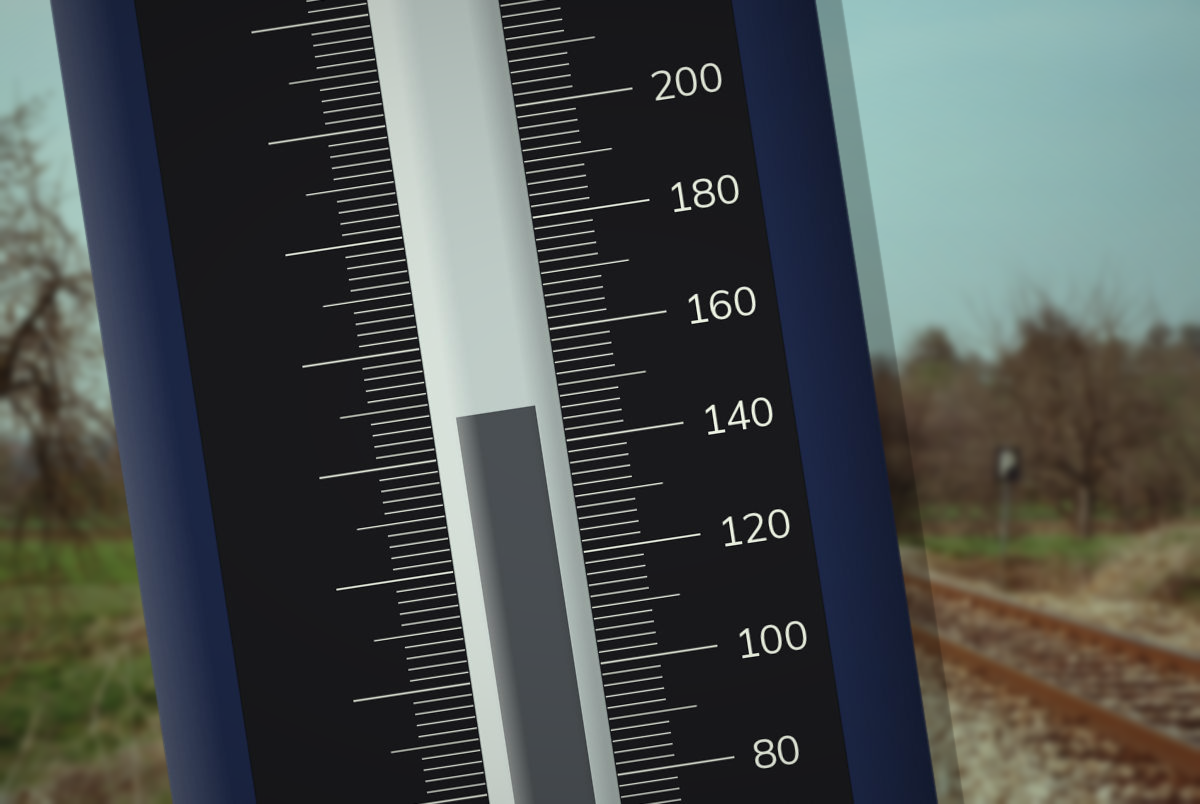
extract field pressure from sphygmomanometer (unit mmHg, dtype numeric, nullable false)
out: 147 mmHg
